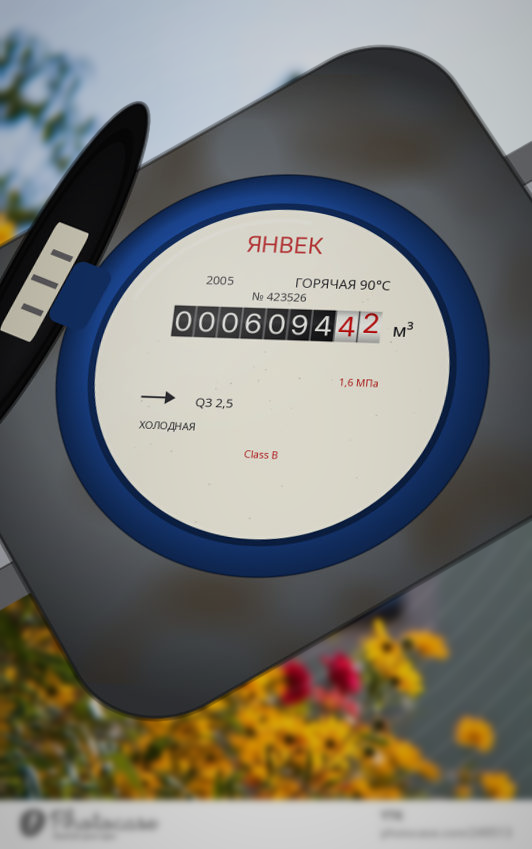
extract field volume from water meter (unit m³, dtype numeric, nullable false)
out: 6094.42 m³
